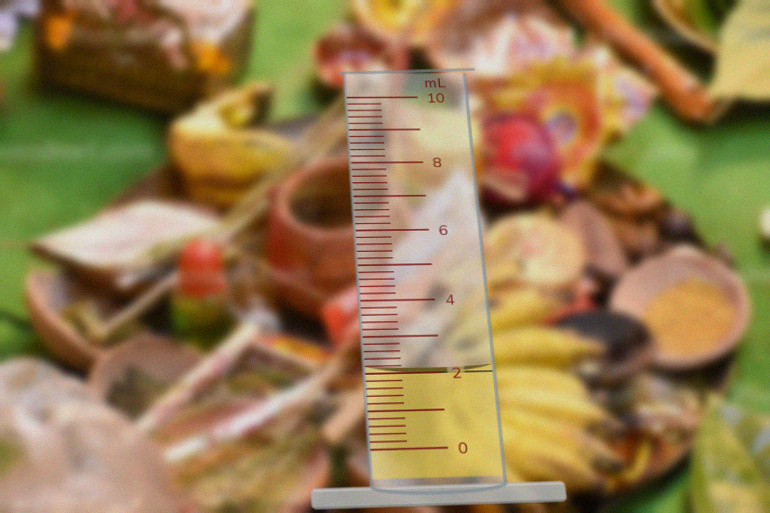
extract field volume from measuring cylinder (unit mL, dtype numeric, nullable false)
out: 2 mL
